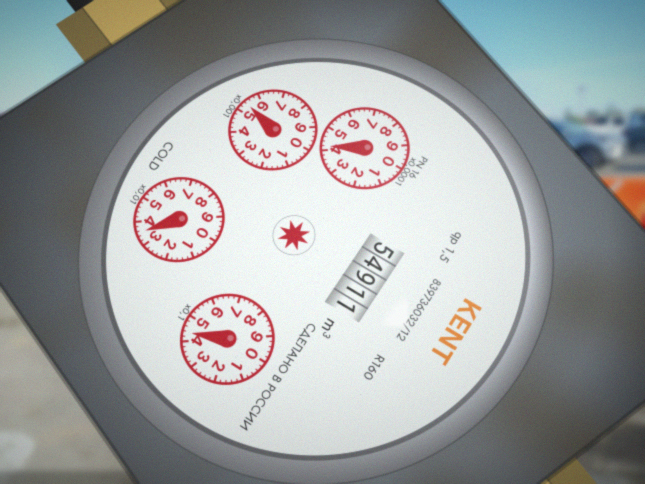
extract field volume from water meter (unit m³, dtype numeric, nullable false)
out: 54911.4354 m³
